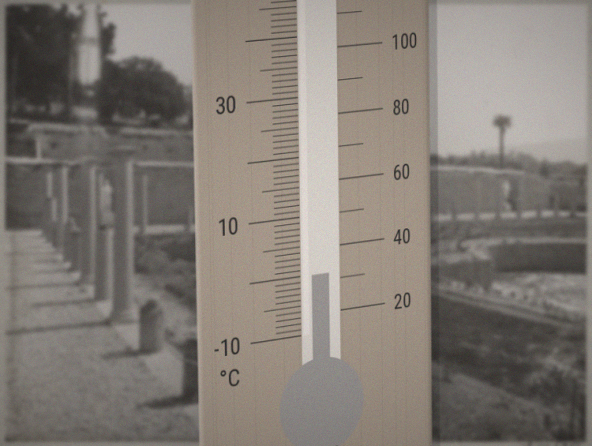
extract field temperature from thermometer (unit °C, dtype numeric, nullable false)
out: 0 °C
